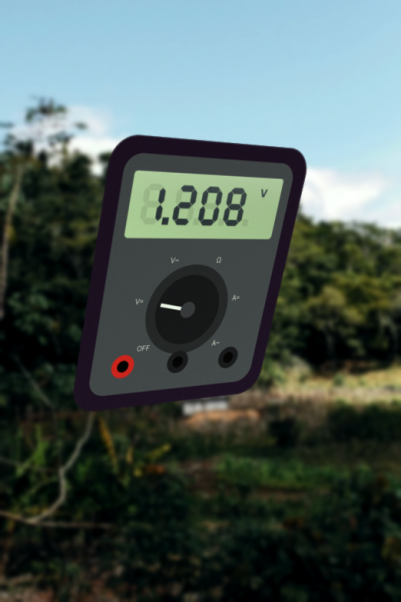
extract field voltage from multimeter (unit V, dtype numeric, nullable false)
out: 1.208 V
